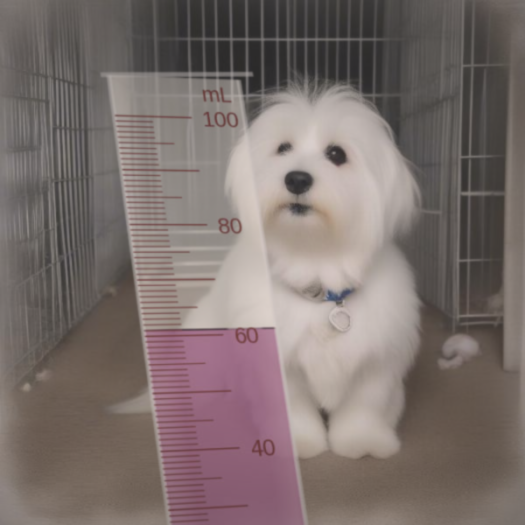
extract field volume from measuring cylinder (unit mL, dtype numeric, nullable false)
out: 61 mL
